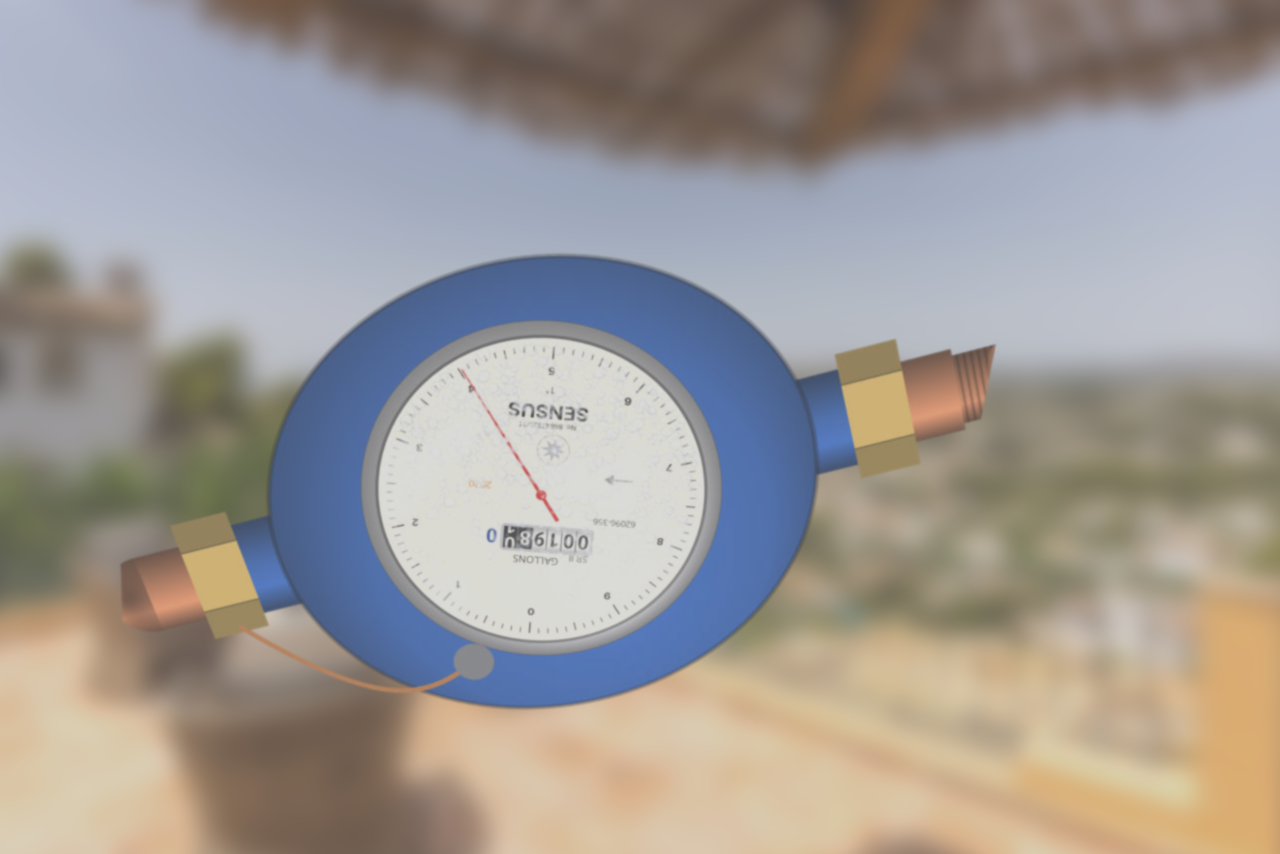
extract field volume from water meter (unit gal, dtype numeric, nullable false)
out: 19804.0 gal
